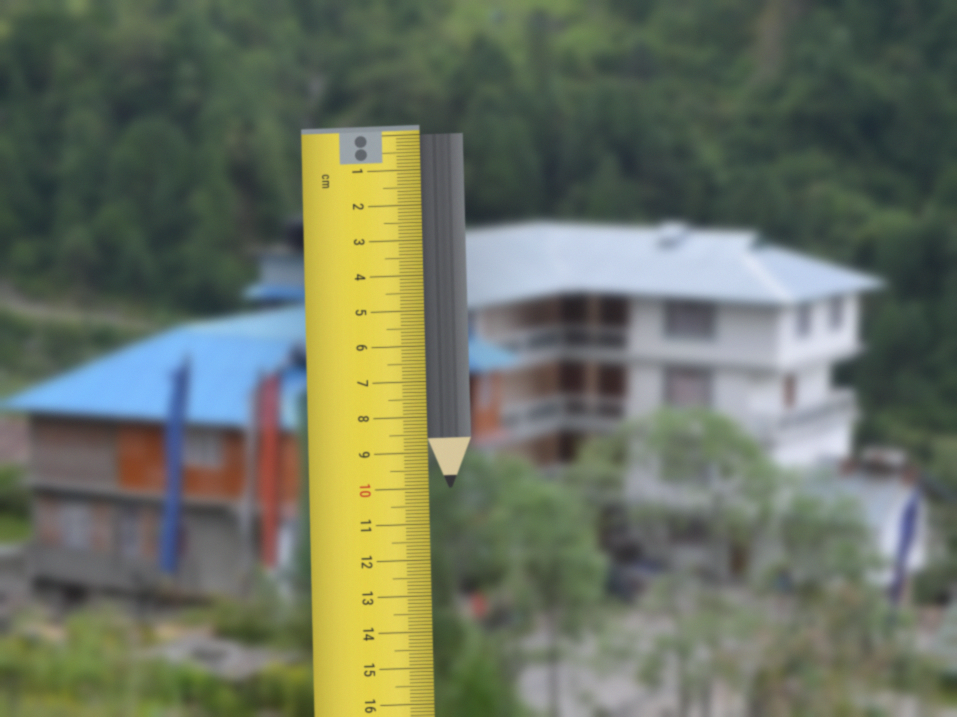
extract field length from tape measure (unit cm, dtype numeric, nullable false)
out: 10 cm
